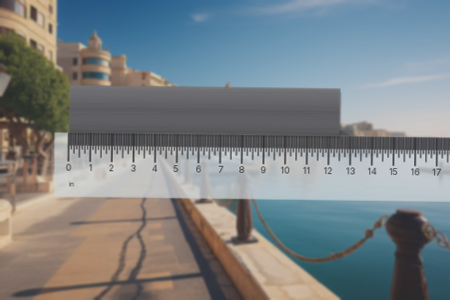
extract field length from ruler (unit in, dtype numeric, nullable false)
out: 12.5 in
